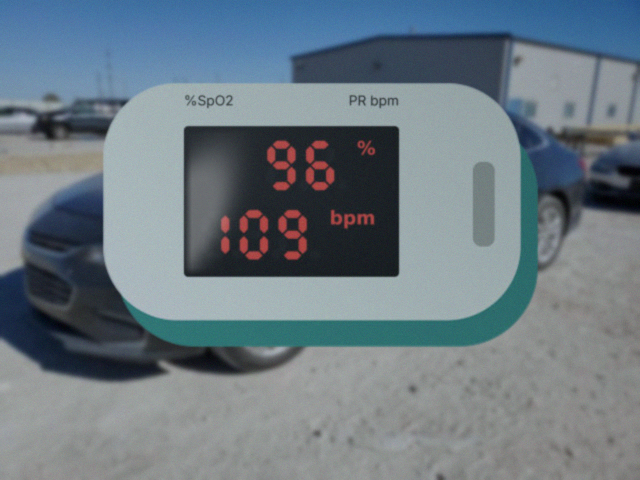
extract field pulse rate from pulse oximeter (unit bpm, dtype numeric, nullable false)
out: 109 bpm
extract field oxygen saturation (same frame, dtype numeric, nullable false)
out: 96 %
